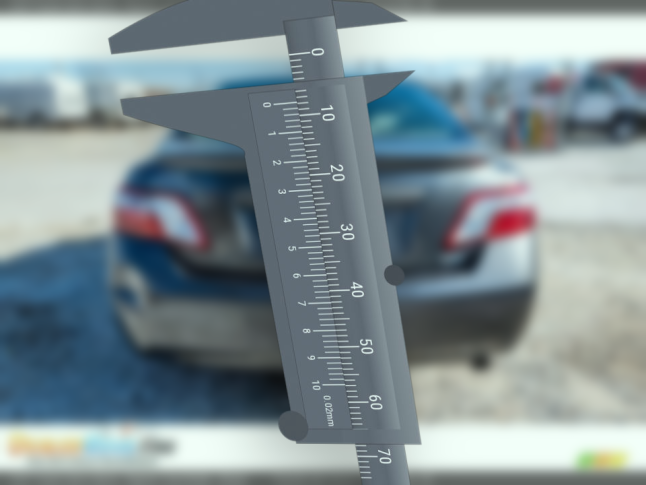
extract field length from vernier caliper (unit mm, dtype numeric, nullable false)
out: 7.8 mm
